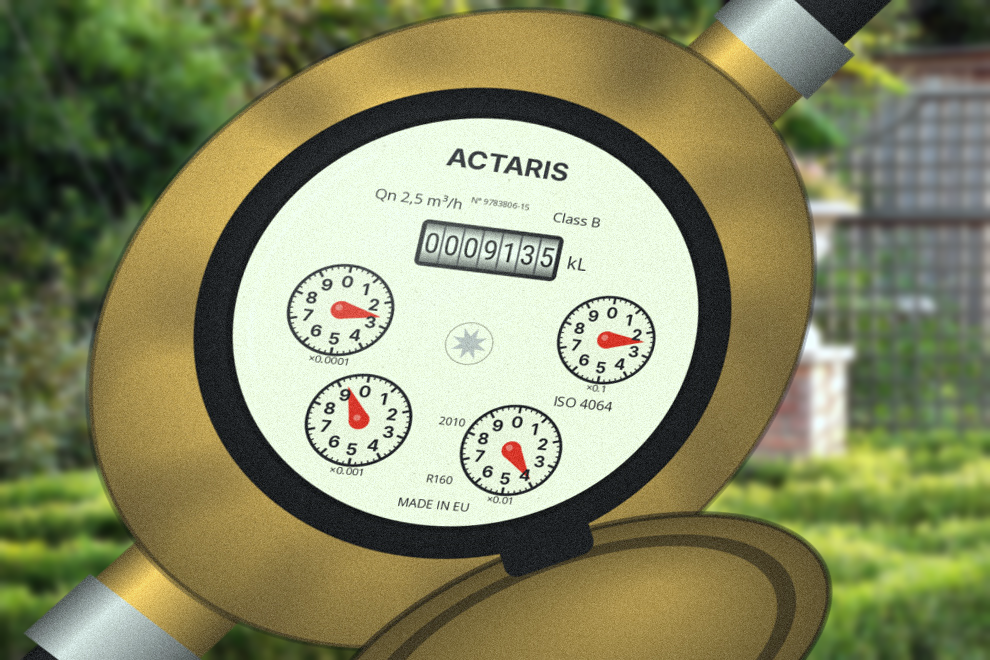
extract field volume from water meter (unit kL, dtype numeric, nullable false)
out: 9135.2392 kL
